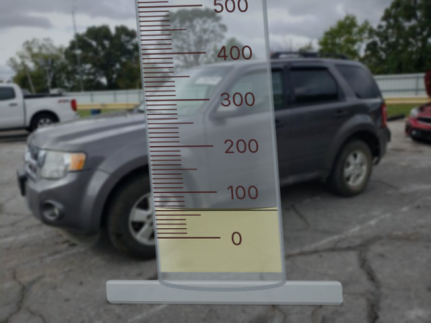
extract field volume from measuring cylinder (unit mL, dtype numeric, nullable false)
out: 60 mL
